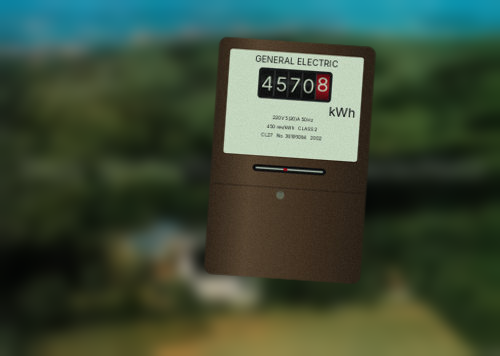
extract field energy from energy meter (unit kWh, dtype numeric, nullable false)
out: 4570.8 kWh
